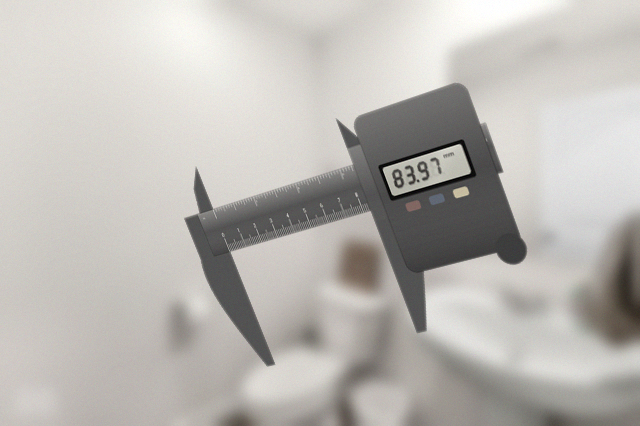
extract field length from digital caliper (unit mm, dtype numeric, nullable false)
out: 83.97 mm
